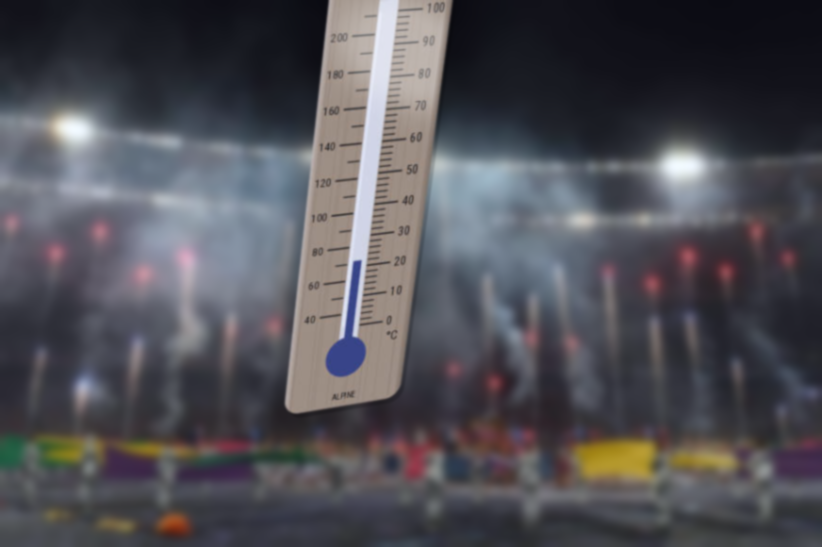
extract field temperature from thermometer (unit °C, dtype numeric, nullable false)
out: 22 °C
